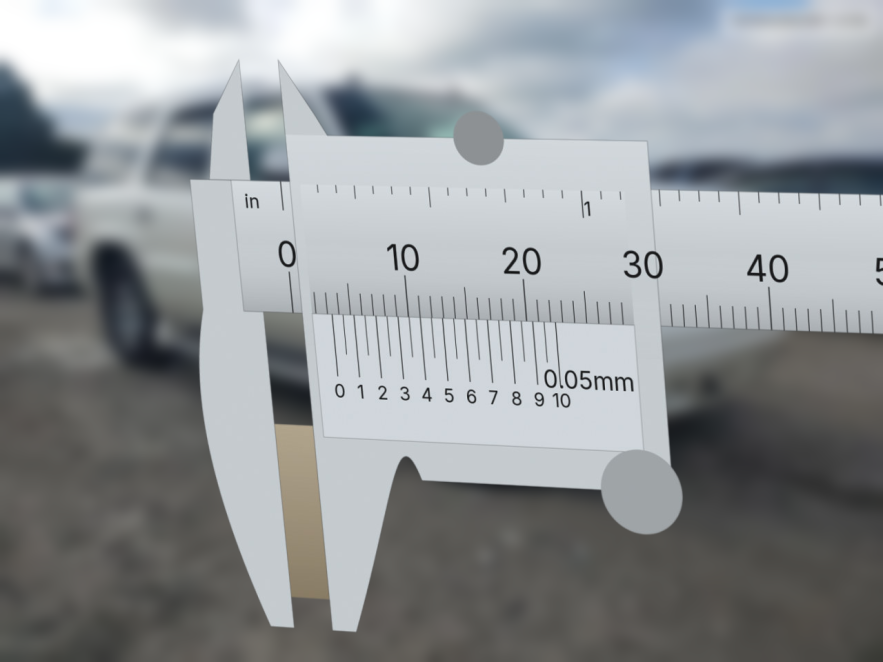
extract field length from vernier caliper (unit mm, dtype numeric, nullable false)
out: 3.4 mm
